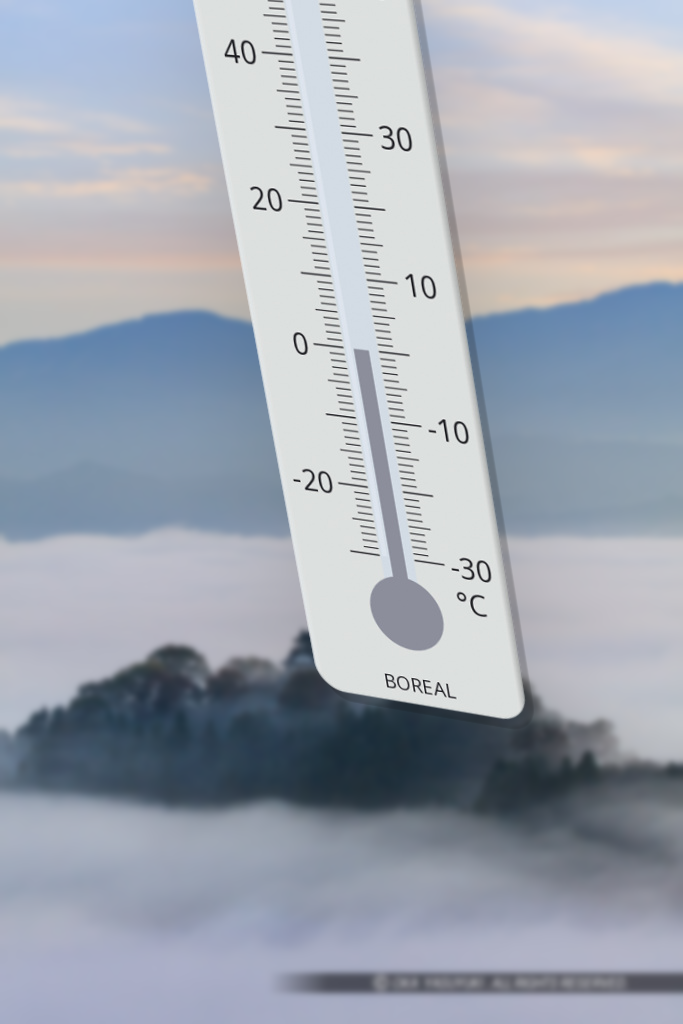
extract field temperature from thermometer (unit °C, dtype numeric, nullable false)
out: 0 °C
